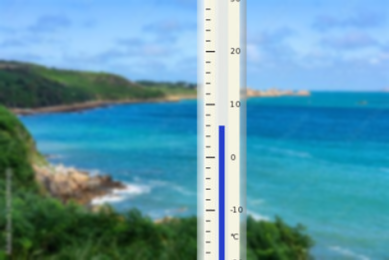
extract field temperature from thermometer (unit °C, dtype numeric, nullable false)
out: 6 °C
